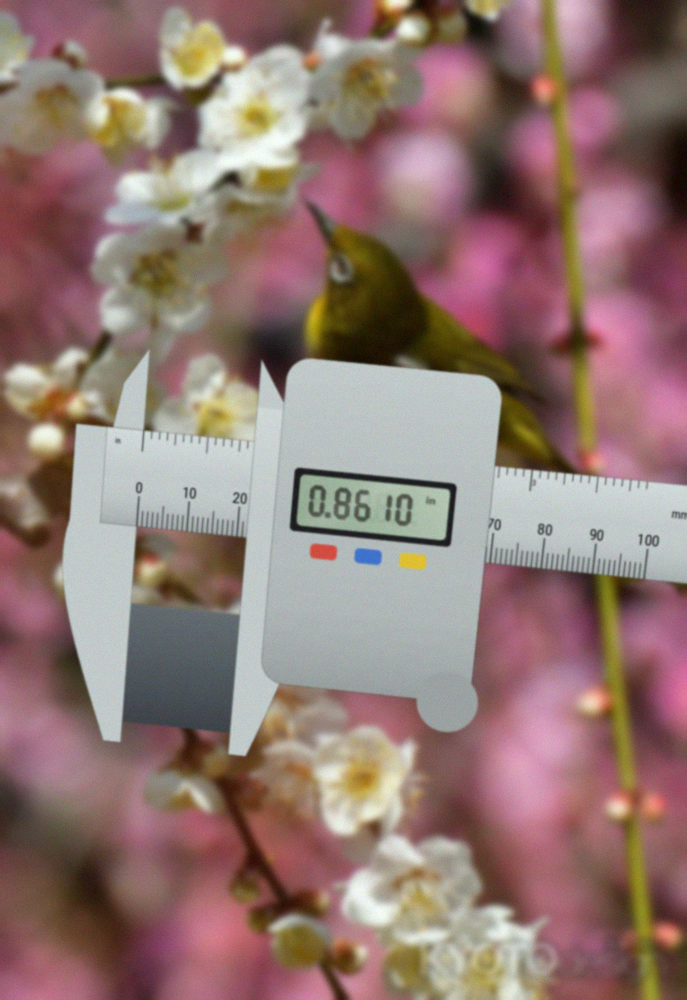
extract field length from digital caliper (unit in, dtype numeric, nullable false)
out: 0.8610 in
